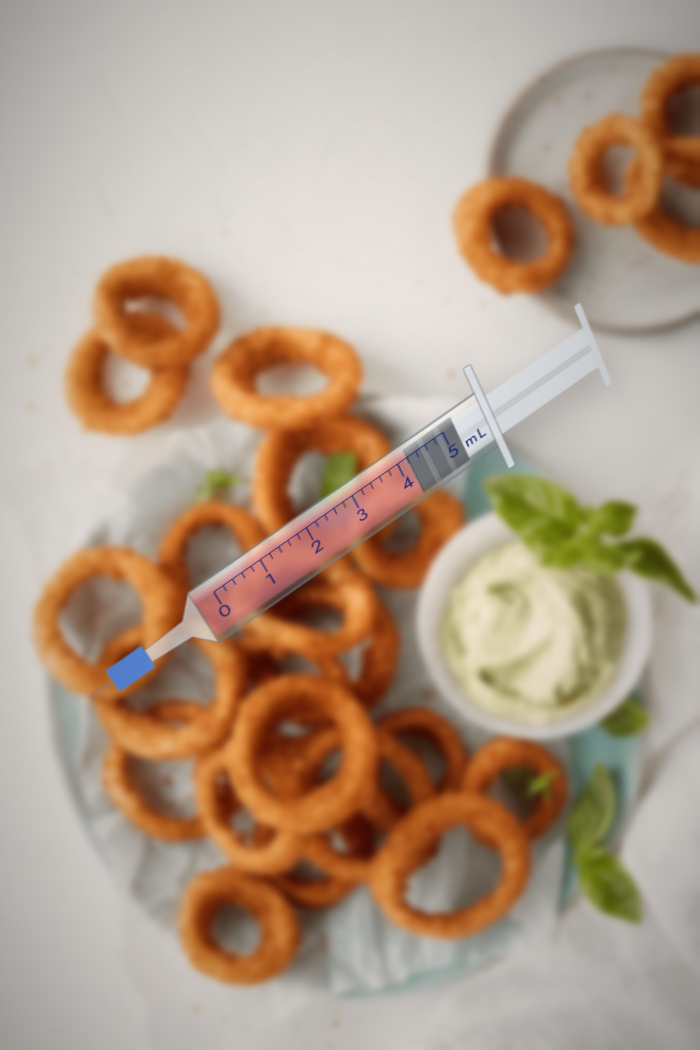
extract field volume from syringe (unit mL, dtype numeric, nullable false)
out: 4.2 mL
